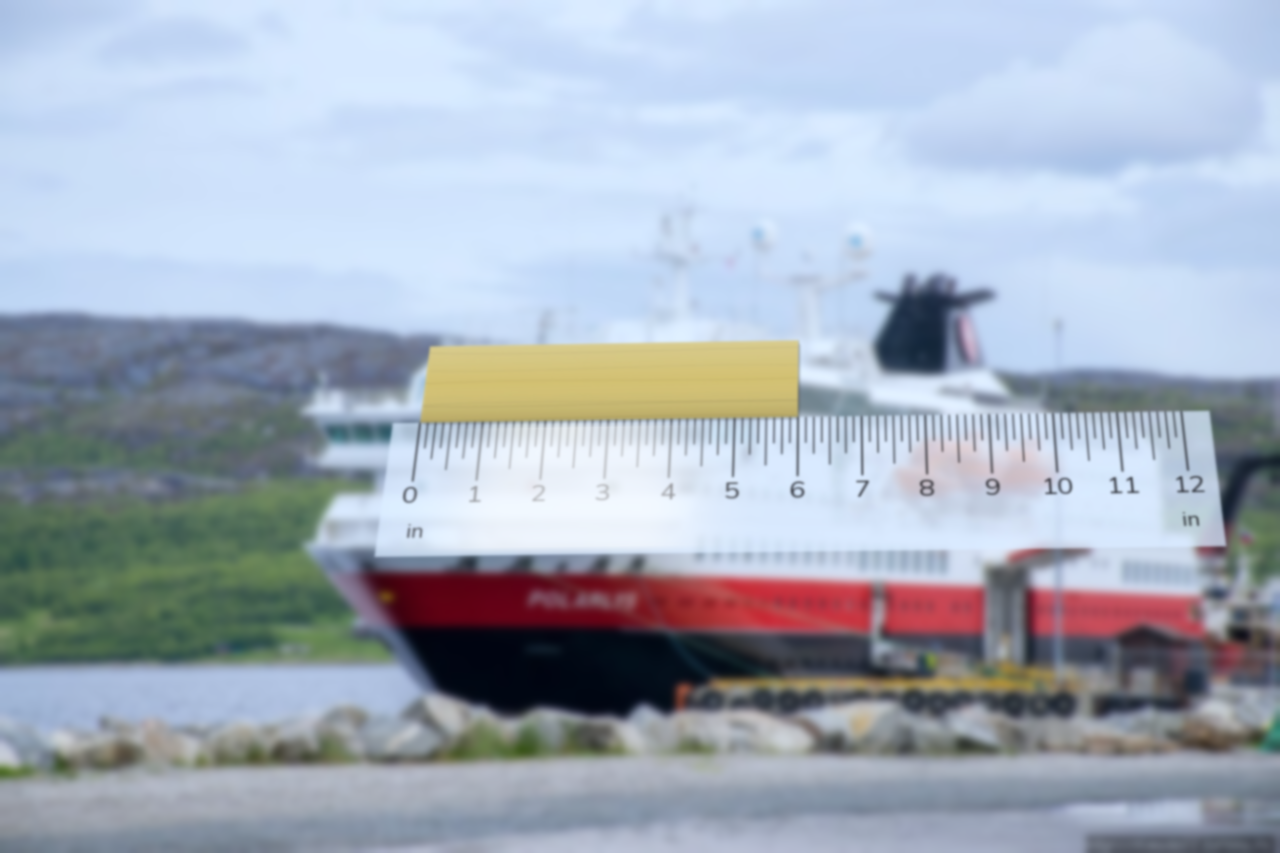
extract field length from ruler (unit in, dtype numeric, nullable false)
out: 6 in
